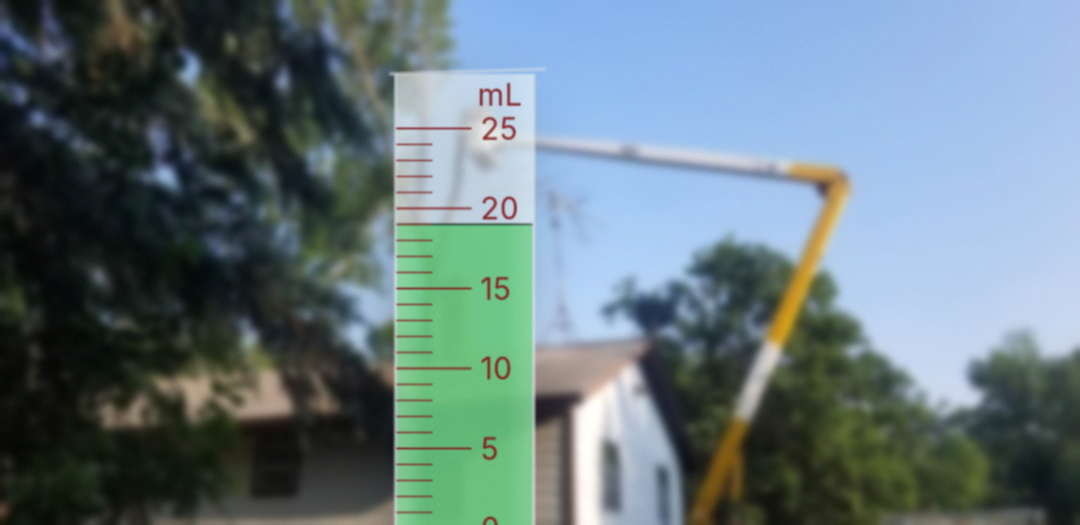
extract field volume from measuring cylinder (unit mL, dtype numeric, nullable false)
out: 19 mL
